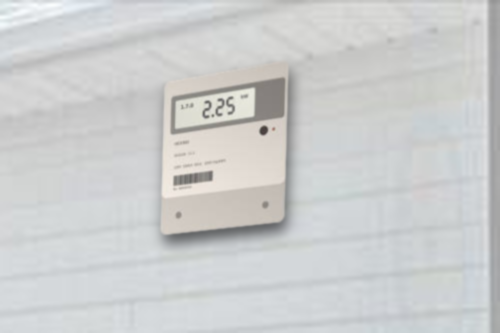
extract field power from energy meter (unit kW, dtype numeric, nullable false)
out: 2.25 kW
